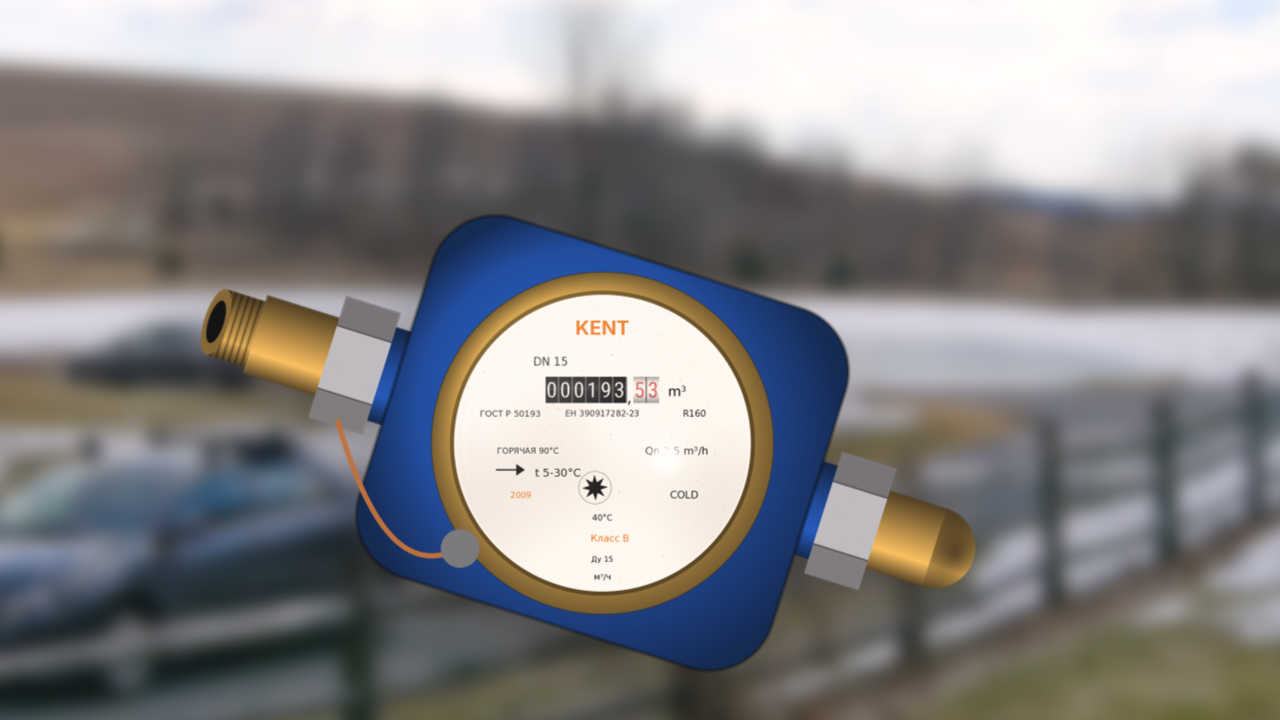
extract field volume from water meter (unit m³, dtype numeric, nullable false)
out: 193.53 m³
